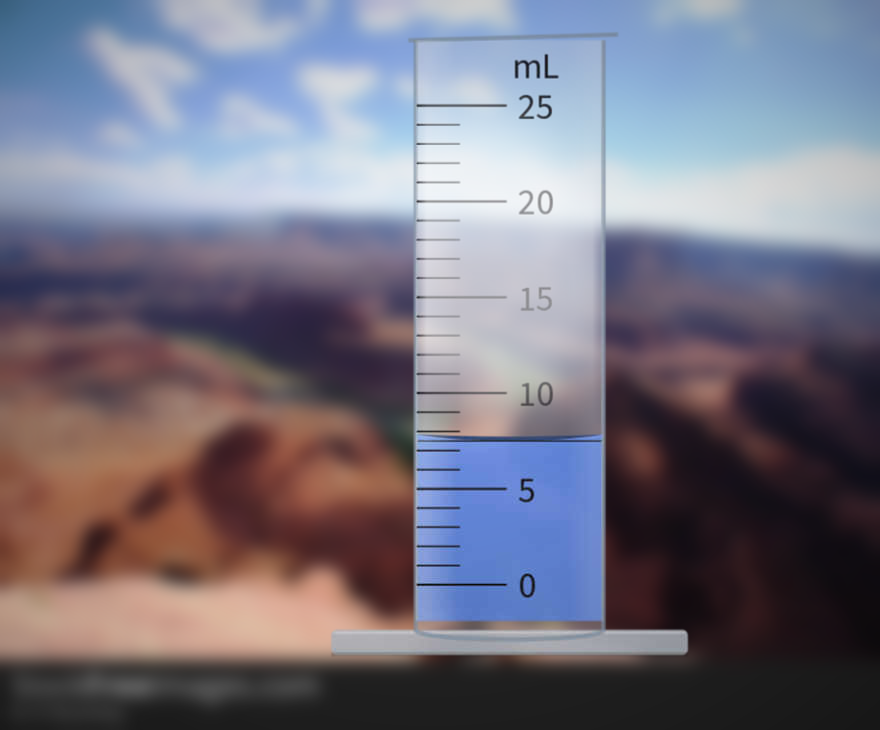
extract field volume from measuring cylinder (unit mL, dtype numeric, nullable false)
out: 7.5 mL
